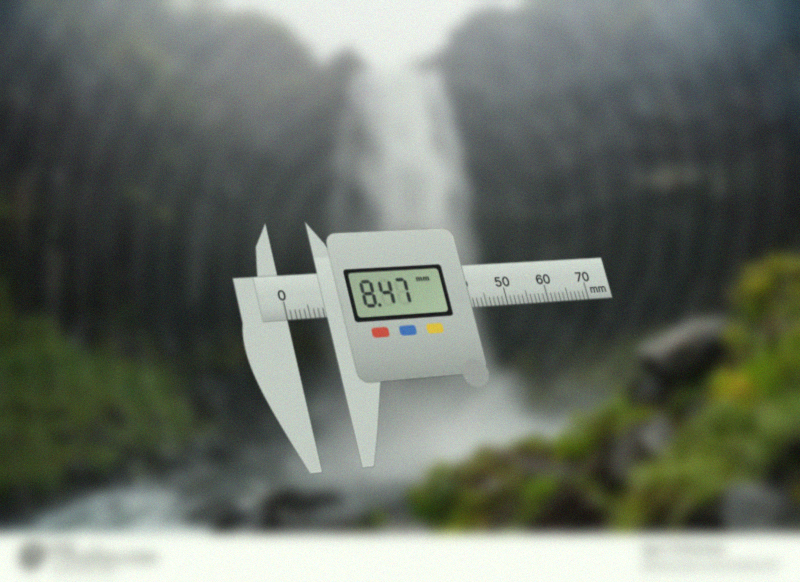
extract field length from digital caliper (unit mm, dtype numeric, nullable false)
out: 8.47 mm
